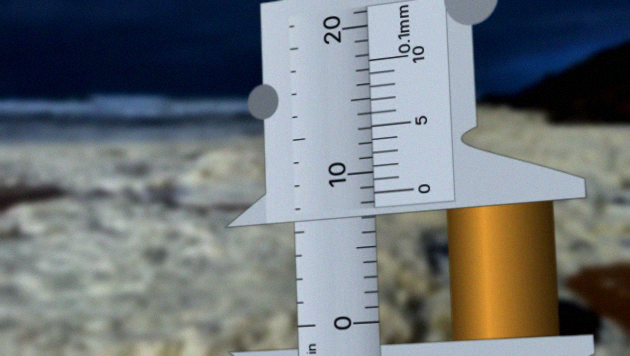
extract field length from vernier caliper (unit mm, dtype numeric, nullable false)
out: 8.6 mm
